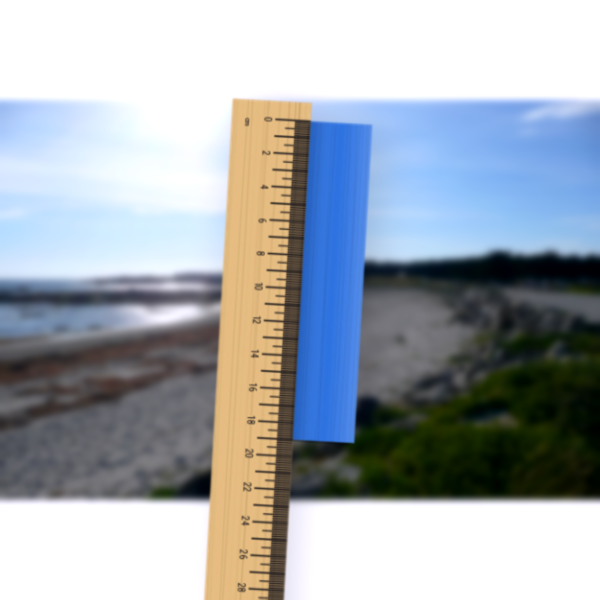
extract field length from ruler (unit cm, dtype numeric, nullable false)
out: 19 cm
